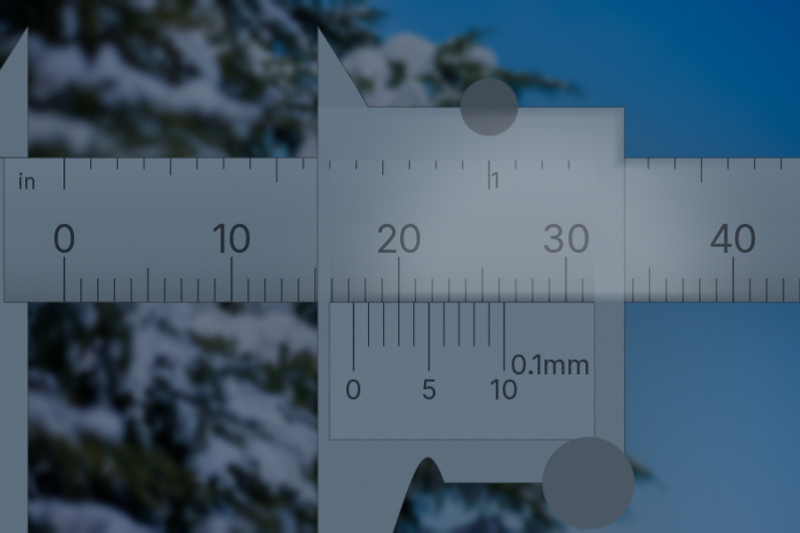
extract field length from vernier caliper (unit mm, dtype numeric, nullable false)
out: 17.3 mm
